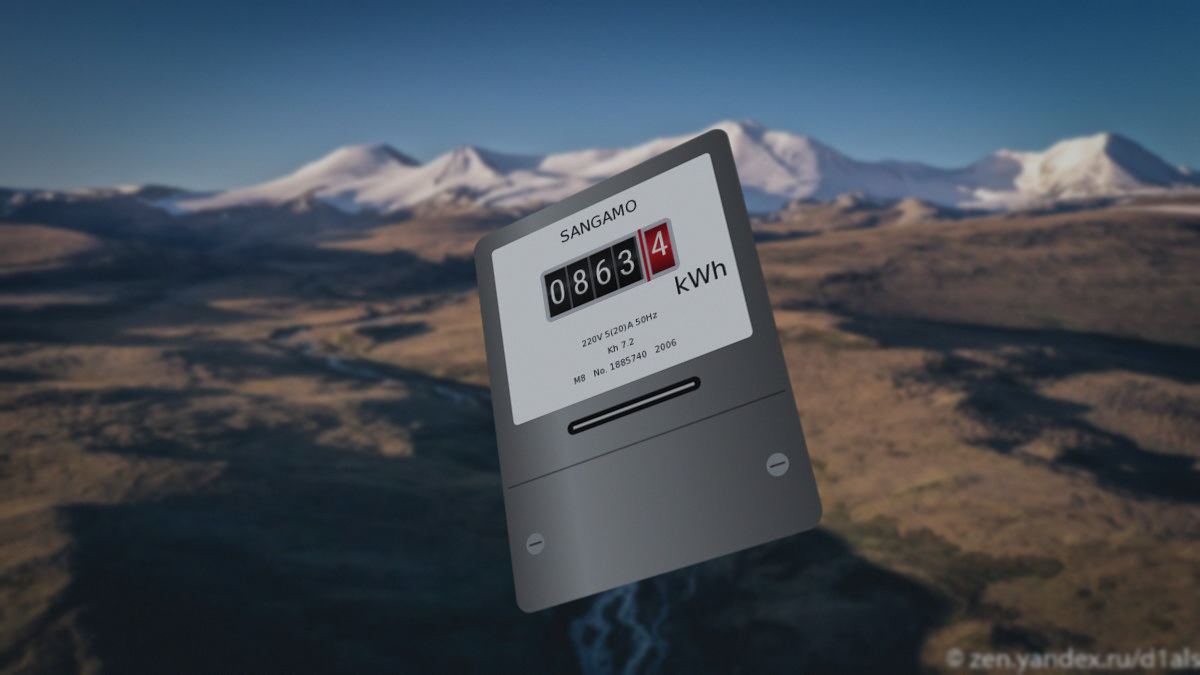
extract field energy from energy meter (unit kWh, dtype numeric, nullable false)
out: 863.4 kWh
